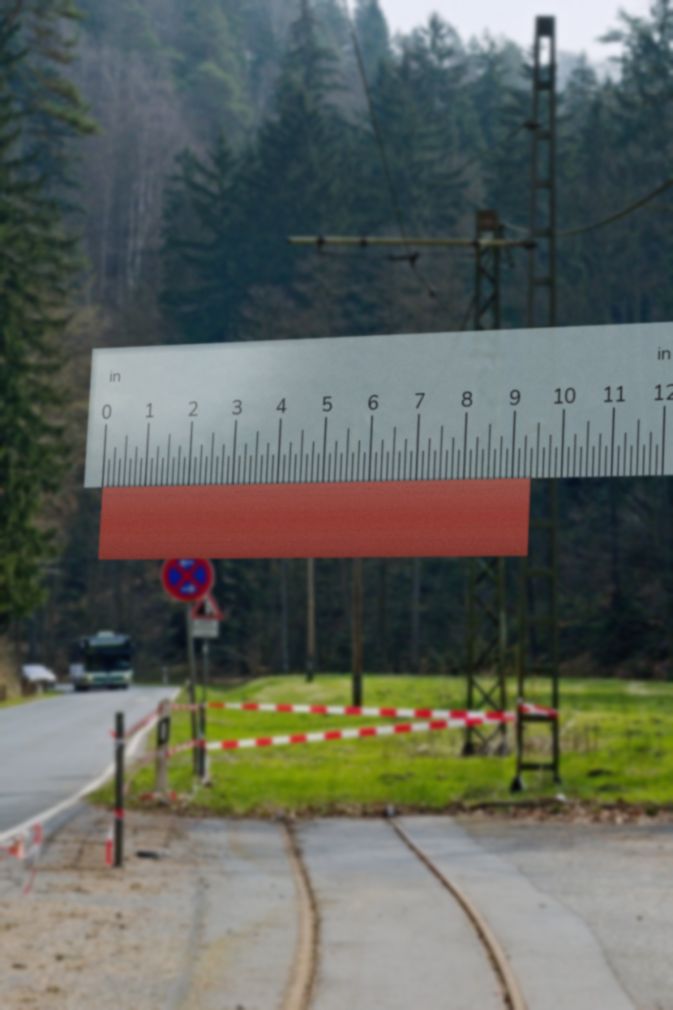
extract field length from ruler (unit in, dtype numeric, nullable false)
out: 9.375 in
